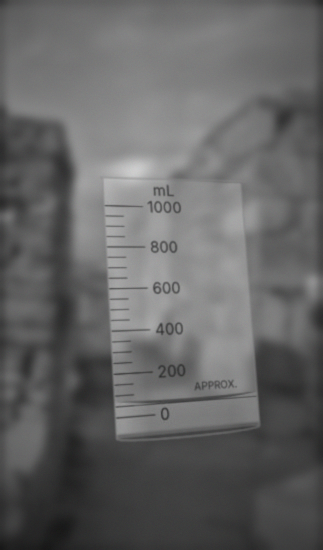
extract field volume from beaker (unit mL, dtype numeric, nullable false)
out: 50 mL
